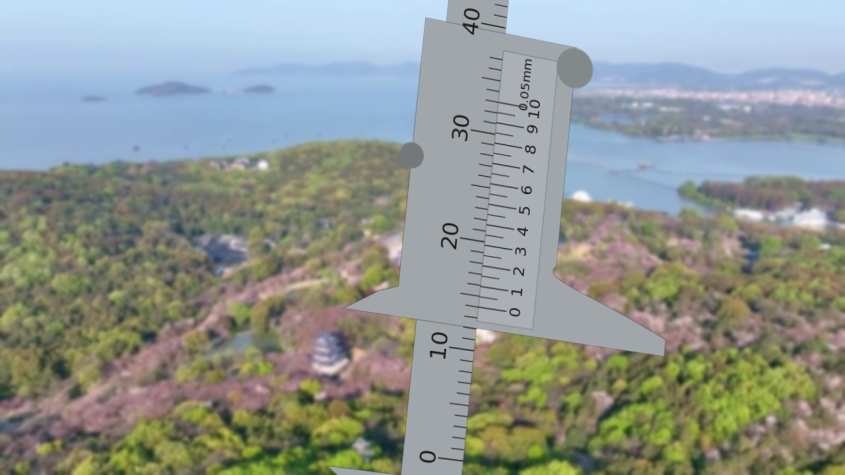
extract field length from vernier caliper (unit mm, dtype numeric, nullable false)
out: 14.0 mm
